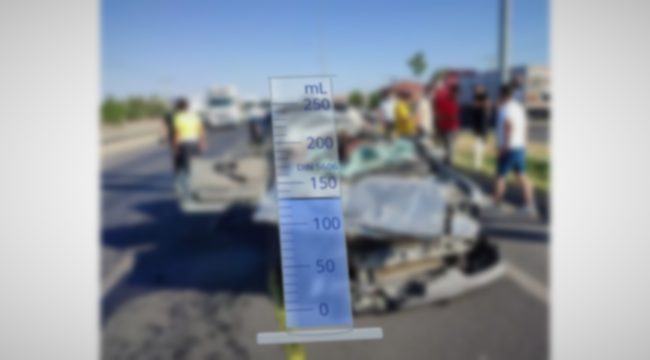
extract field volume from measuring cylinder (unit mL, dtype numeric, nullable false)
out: 130 mL
